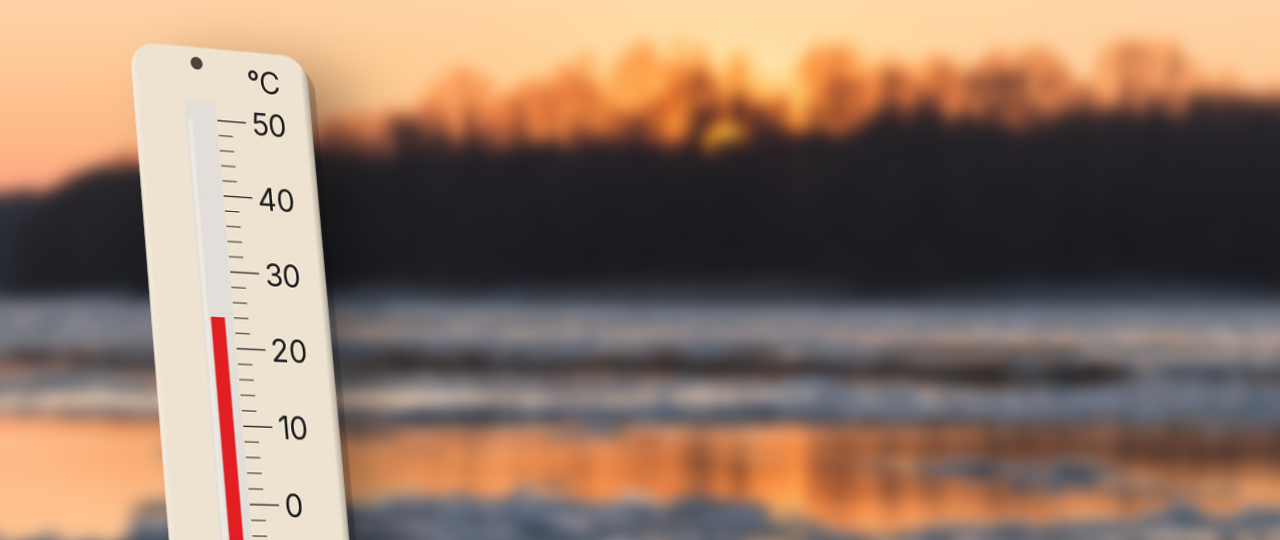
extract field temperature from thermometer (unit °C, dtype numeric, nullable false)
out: 24 °C
